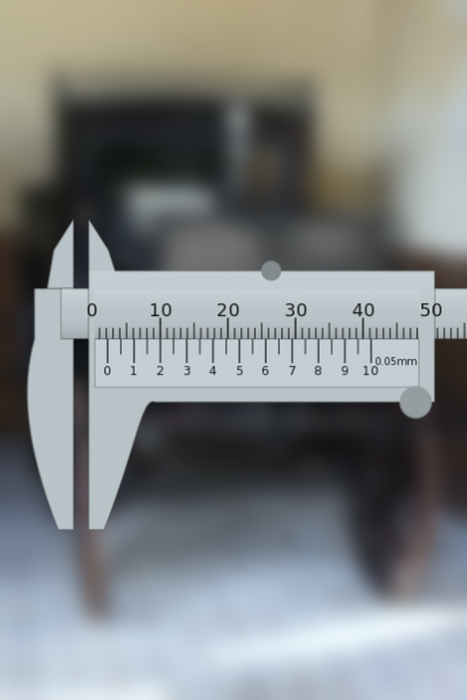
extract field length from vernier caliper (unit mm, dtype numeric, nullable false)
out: 2.2 mm
